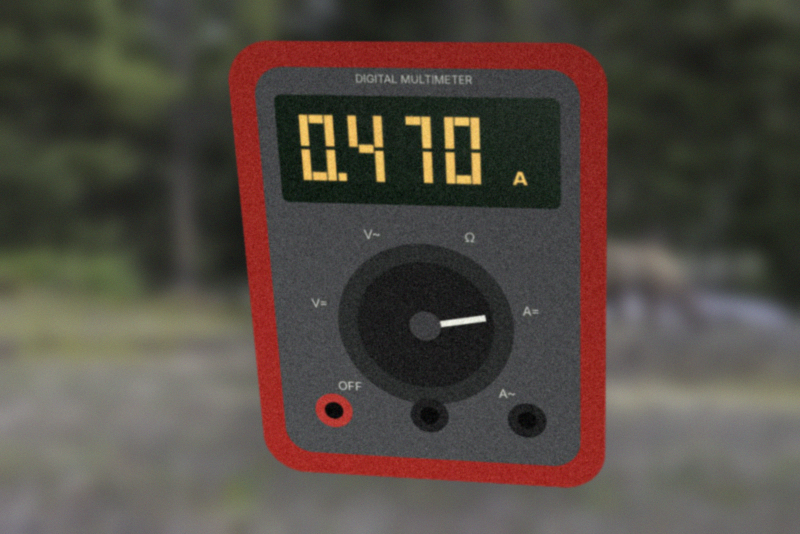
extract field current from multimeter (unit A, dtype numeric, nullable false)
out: 0.470 A
